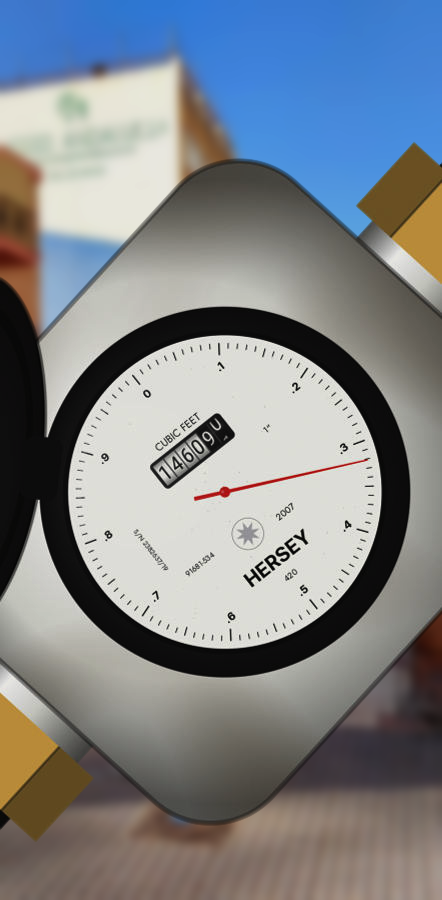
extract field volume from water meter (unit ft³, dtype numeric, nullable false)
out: 146090.32 ft³
